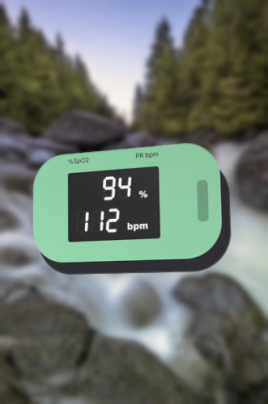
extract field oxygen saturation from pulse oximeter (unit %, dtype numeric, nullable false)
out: 94 %
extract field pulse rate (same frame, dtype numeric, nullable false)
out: 112 bpm
